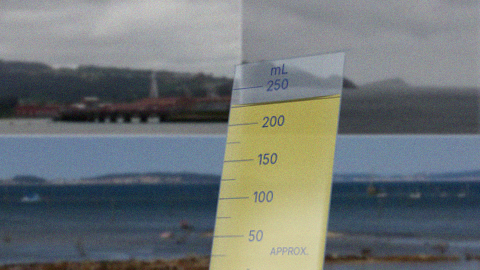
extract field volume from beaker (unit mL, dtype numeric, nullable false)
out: 225 mL
